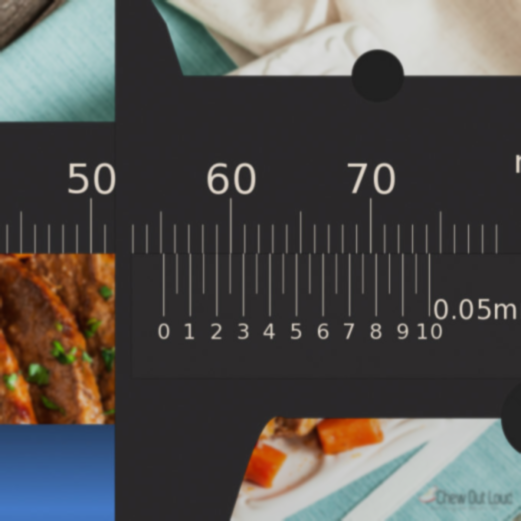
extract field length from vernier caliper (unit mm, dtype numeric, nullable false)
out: 55.2 mm
